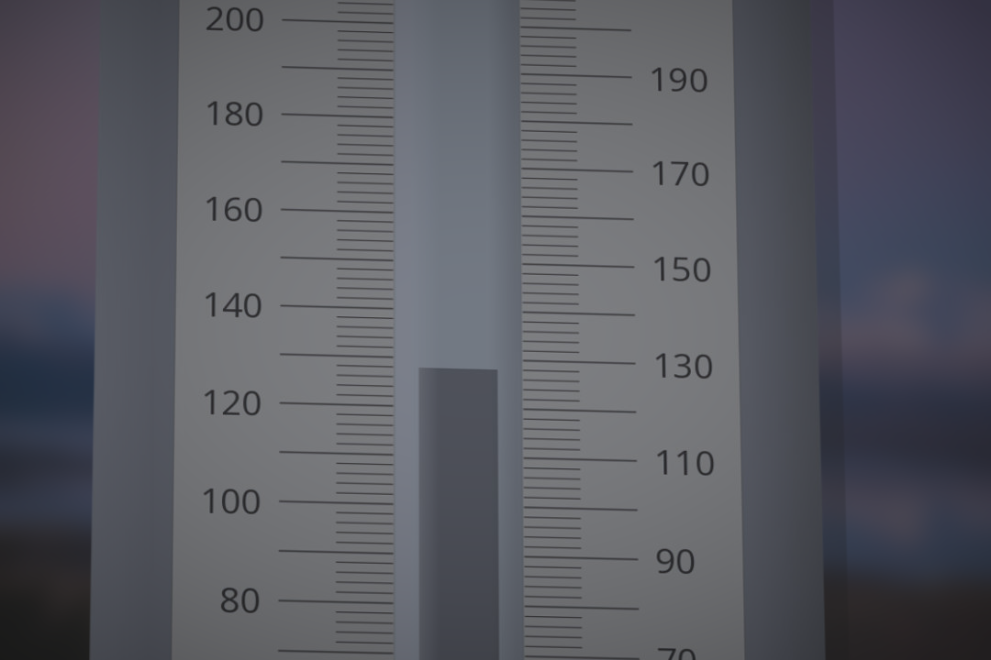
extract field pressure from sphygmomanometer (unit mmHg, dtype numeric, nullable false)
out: 128 mmHg
